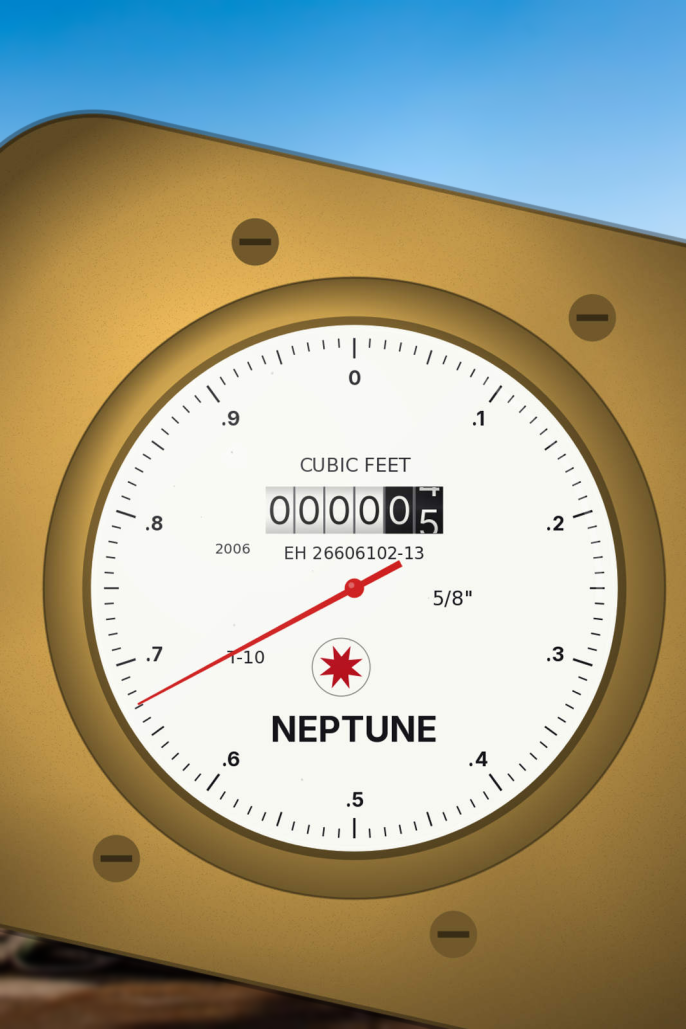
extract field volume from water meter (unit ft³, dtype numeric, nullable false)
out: 4.67 ft³
